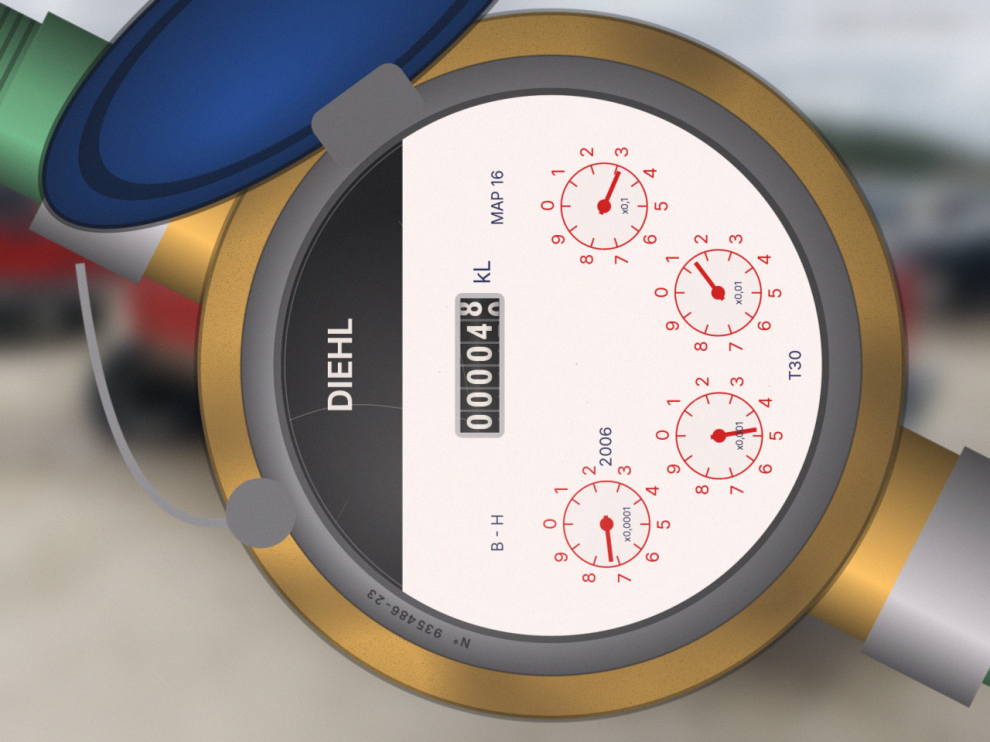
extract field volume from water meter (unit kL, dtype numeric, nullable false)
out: 48.3147 kL
